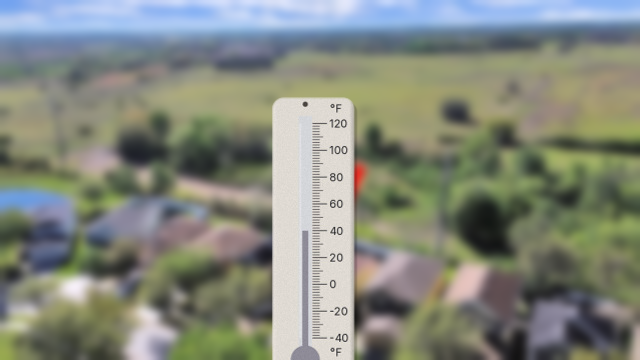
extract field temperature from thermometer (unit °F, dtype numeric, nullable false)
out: 40 °F
